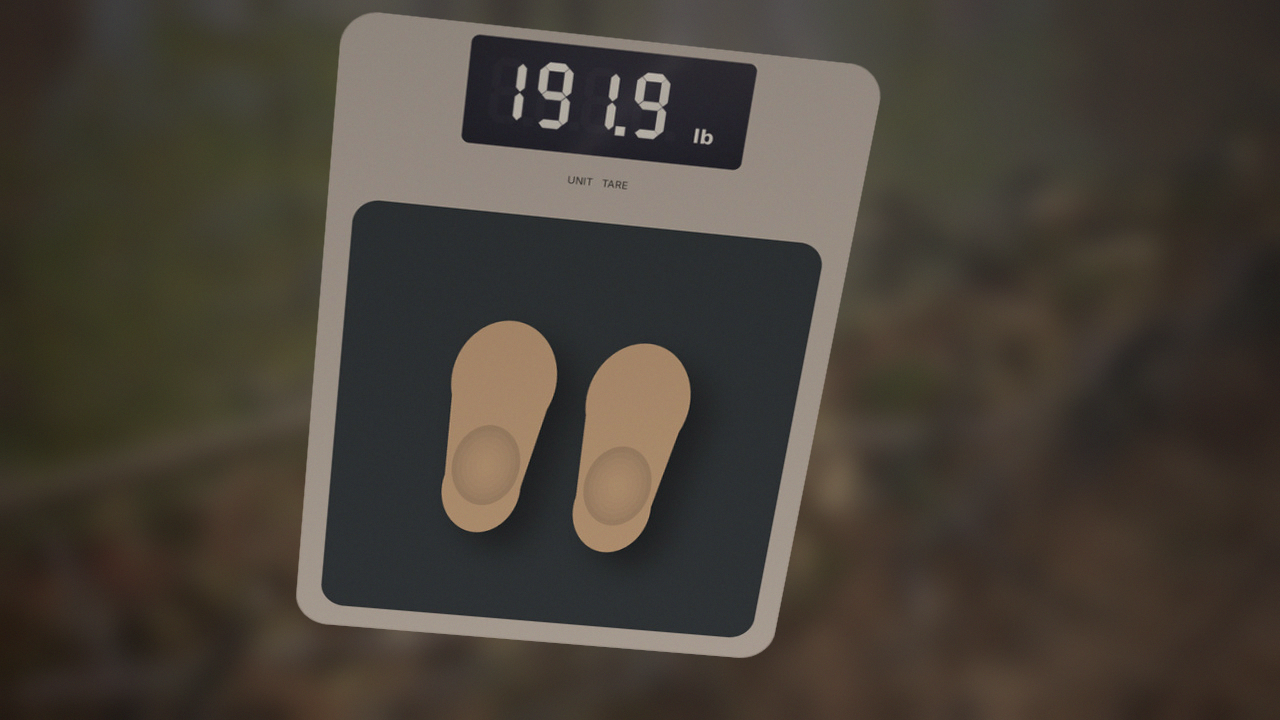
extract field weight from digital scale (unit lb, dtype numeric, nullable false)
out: 191.9 lb
